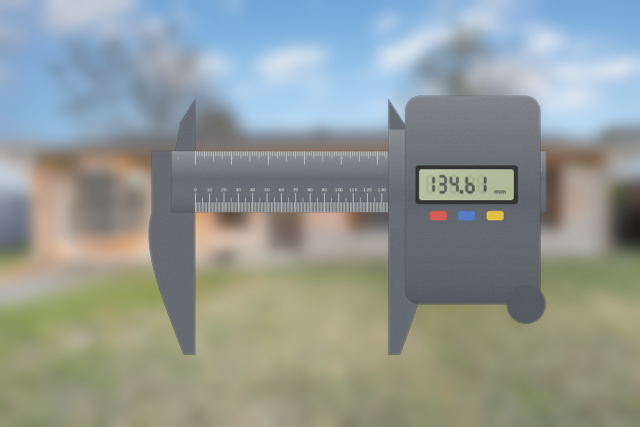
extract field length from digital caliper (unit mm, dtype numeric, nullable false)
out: 134.61 mm
